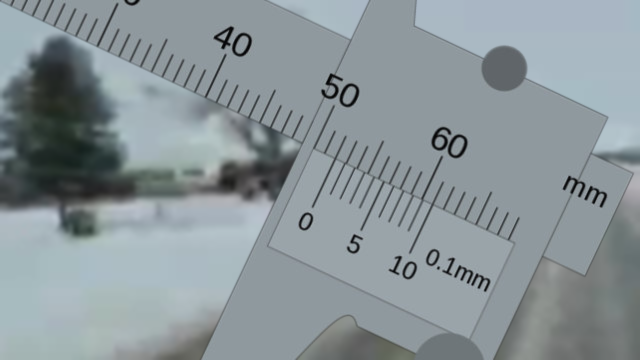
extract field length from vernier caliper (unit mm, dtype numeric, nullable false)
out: 52.0 mm
